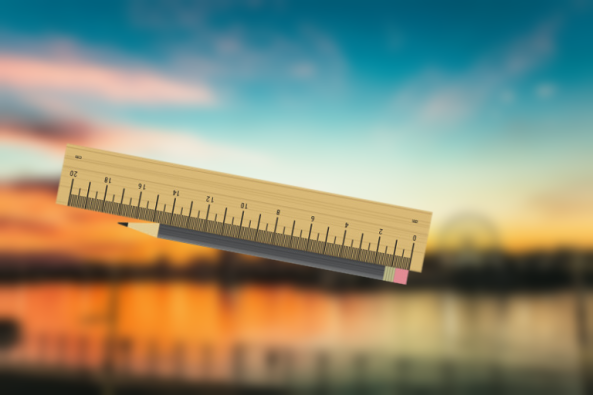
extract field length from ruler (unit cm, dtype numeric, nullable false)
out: 17 cm
